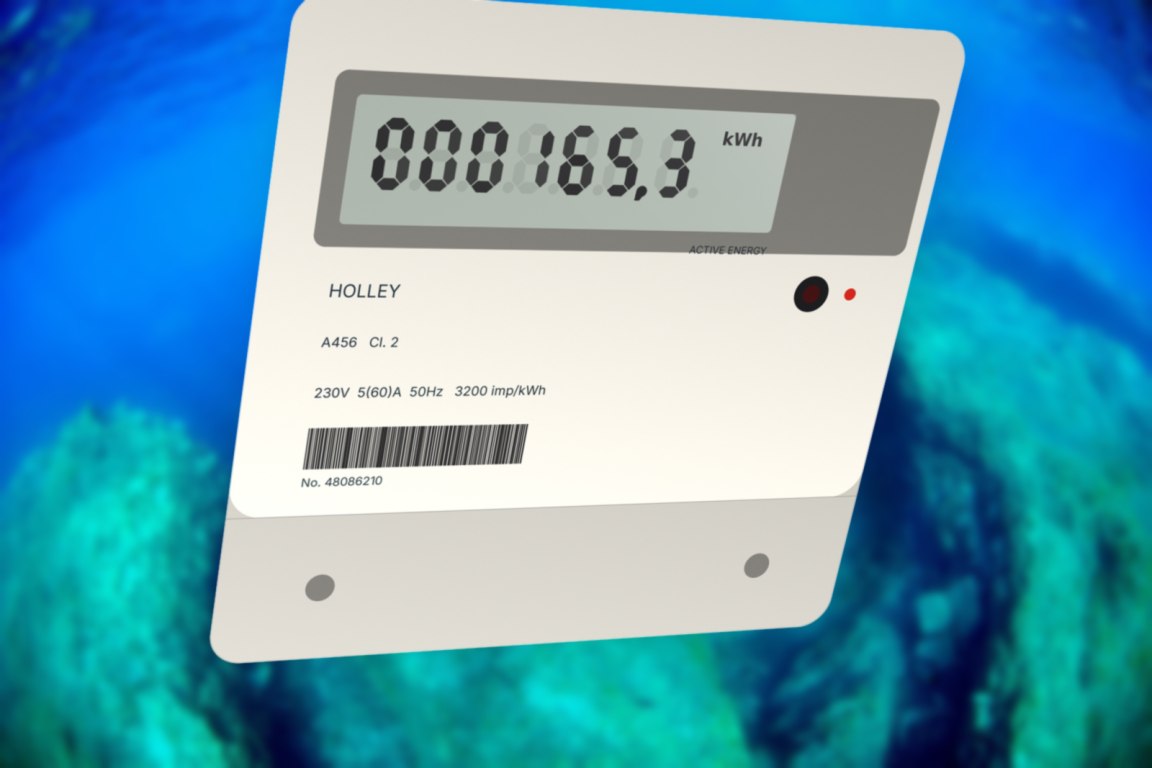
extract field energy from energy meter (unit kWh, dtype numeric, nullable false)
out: 165.3 kWh
